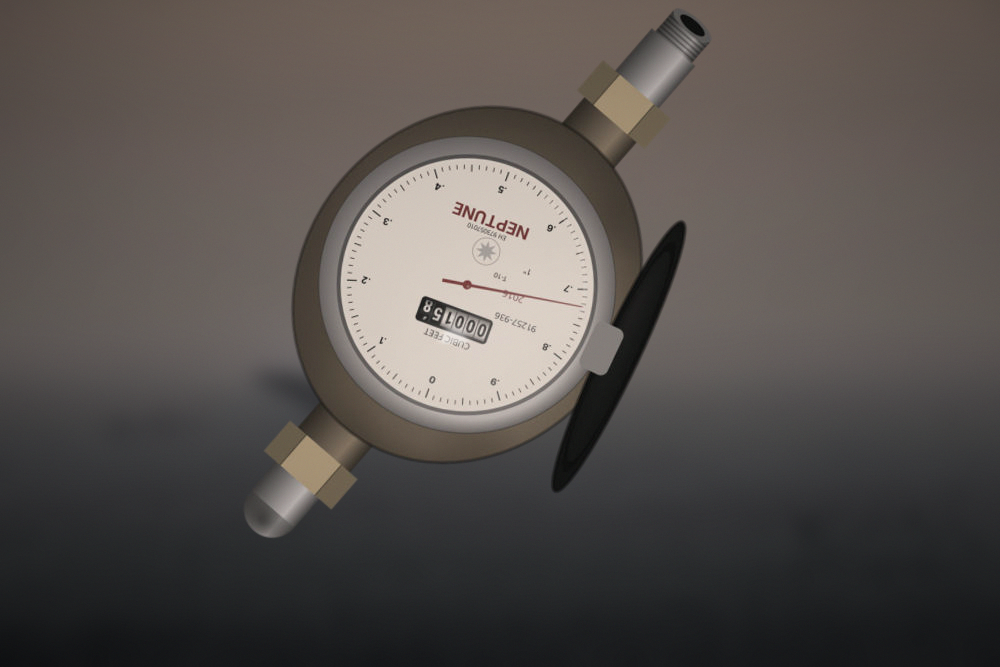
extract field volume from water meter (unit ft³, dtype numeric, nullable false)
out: 157.72 ft³
